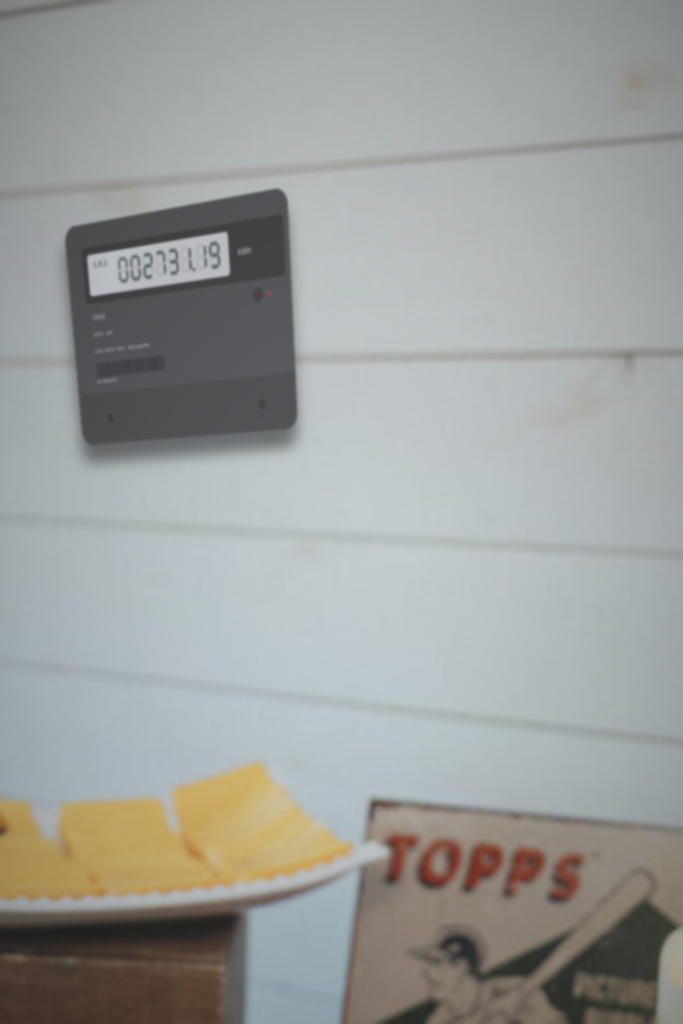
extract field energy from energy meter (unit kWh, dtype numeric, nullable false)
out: 2731.19 kWh
